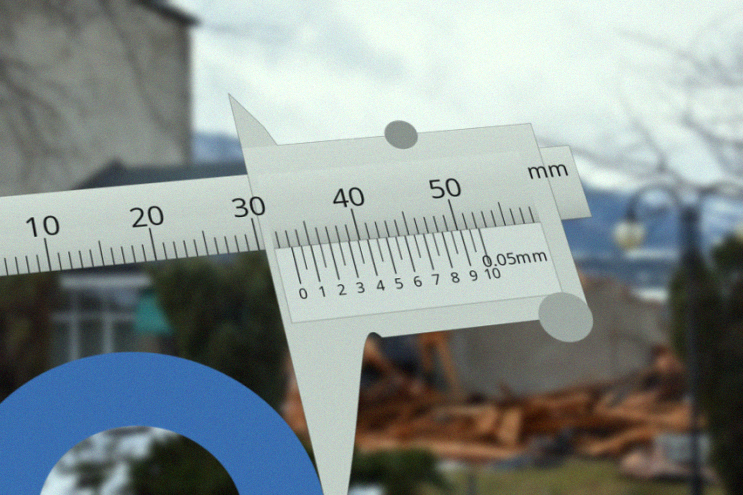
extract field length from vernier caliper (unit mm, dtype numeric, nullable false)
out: 33.2 mm
